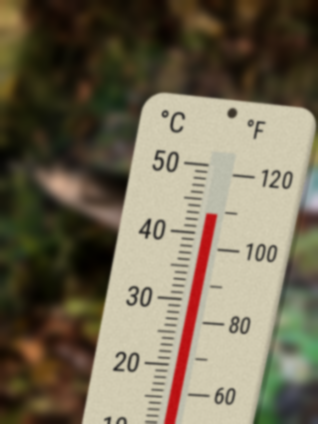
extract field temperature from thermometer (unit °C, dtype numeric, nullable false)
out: 43 °C
